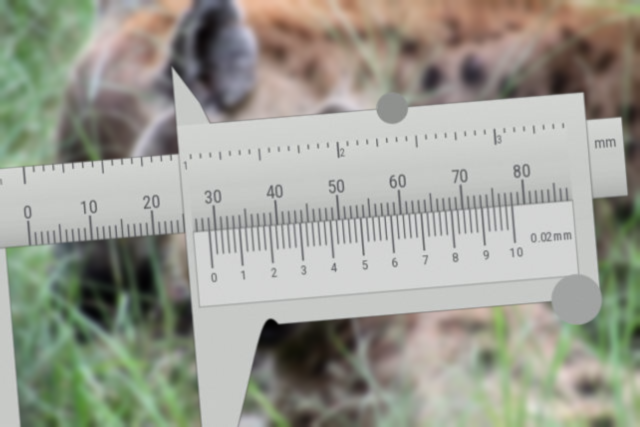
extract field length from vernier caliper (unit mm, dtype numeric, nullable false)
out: 29.0 mm
